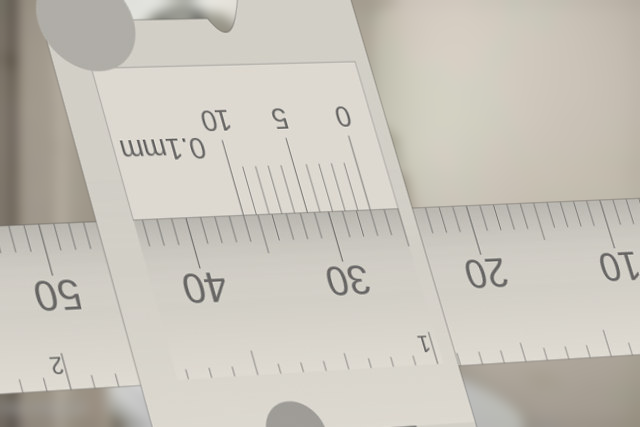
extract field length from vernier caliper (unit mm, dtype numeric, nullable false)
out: 27.0 mm
